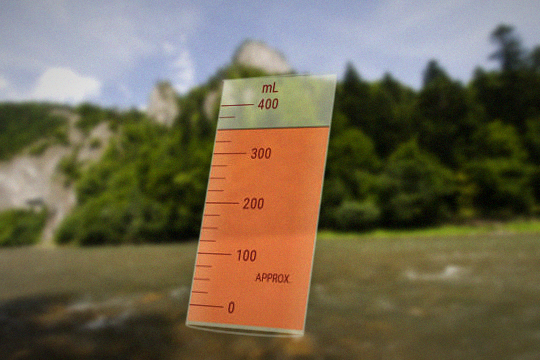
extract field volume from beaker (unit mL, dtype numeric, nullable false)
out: 350 mL
